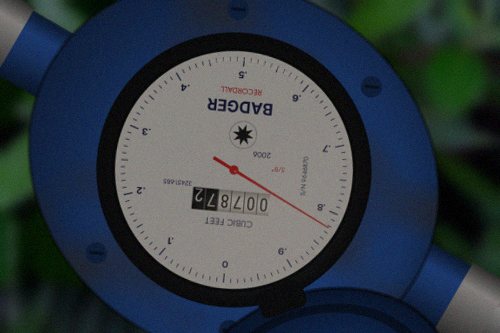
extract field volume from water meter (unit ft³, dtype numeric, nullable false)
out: 7871.82 ft³
